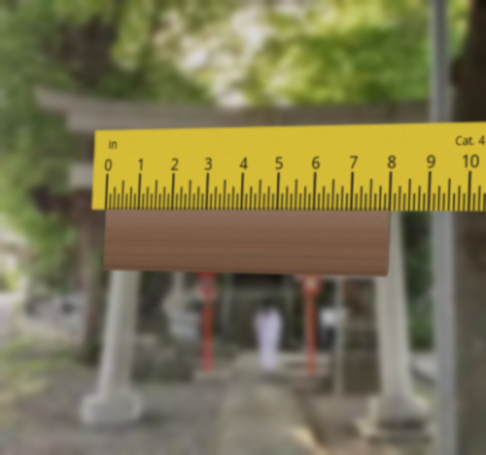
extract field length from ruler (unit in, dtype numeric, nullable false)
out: 8 in
